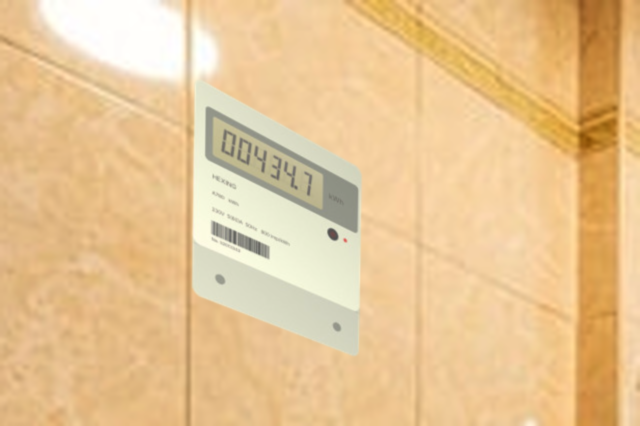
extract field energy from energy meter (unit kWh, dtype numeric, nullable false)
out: 434.7 kWh
